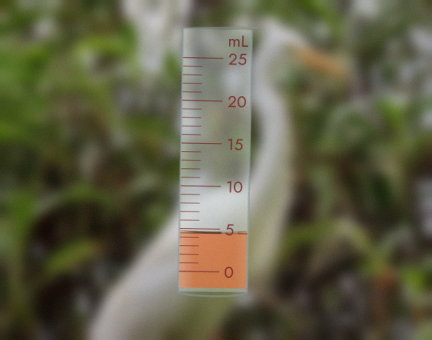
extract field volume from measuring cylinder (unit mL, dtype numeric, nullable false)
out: 4.5 mL
